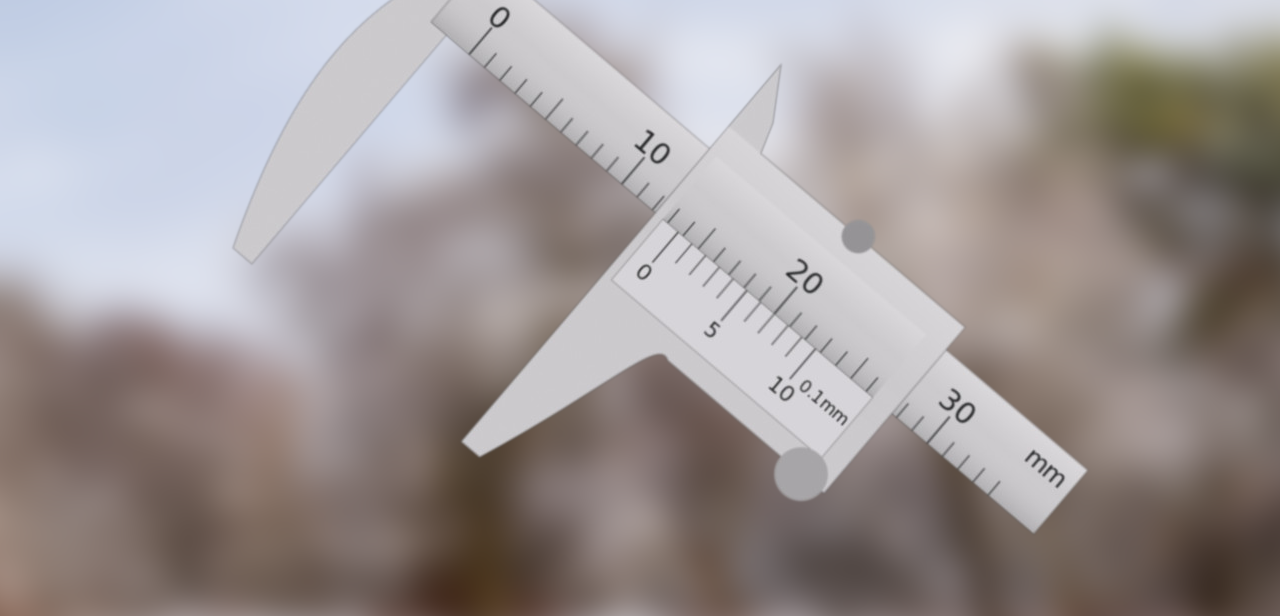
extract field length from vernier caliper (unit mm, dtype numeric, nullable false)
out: 13.7 mm
